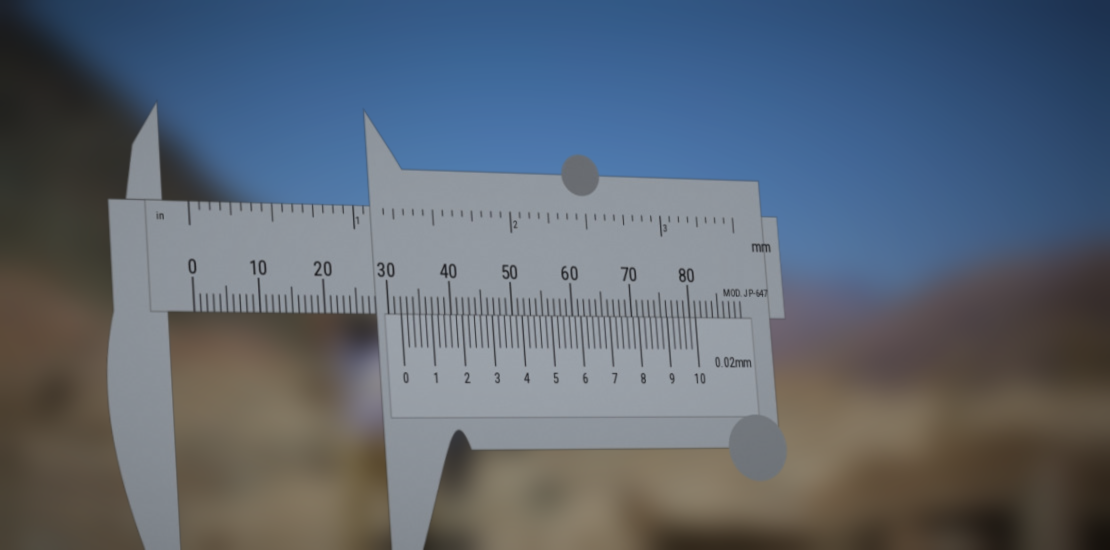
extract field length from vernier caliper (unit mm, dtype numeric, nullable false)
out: 32.0 mm
